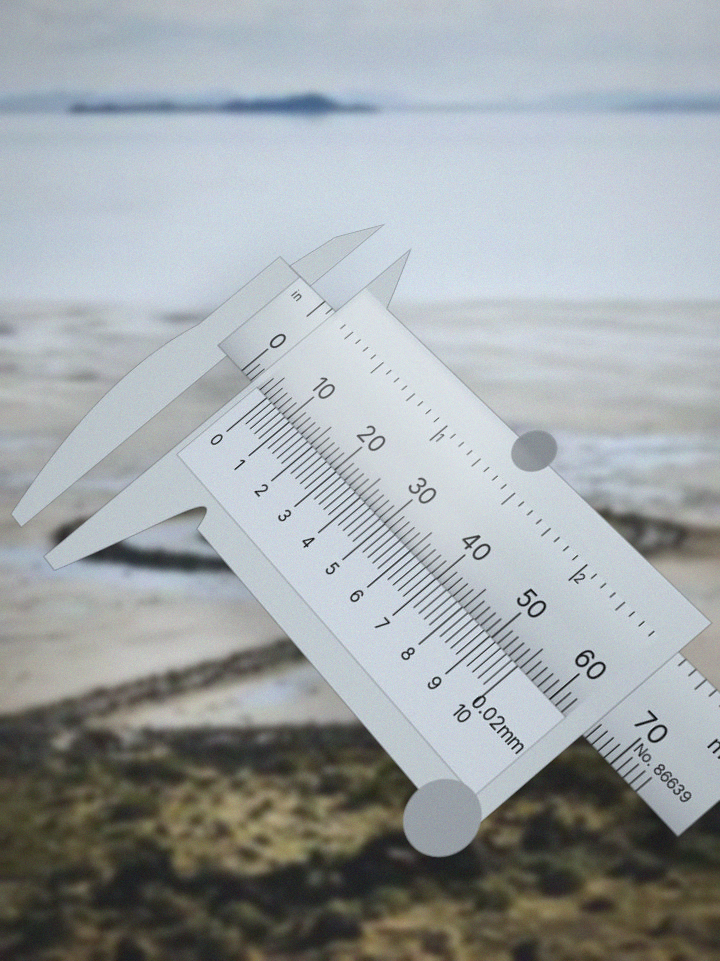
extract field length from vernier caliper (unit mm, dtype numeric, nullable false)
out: 5.6 mm
